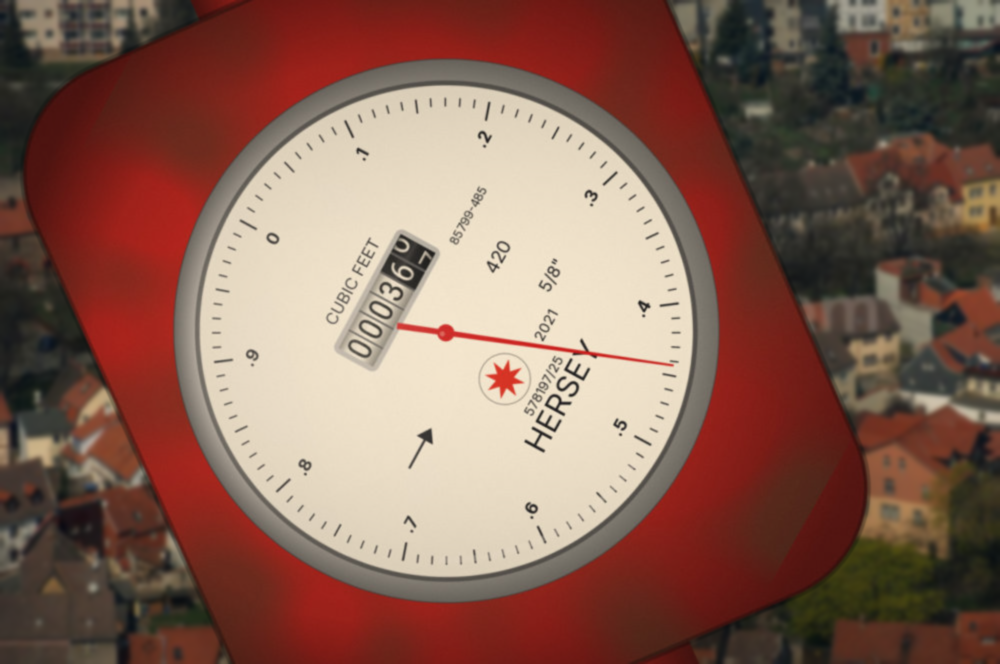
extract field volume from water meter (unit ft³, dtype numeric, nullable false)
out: 366.44 ft³
